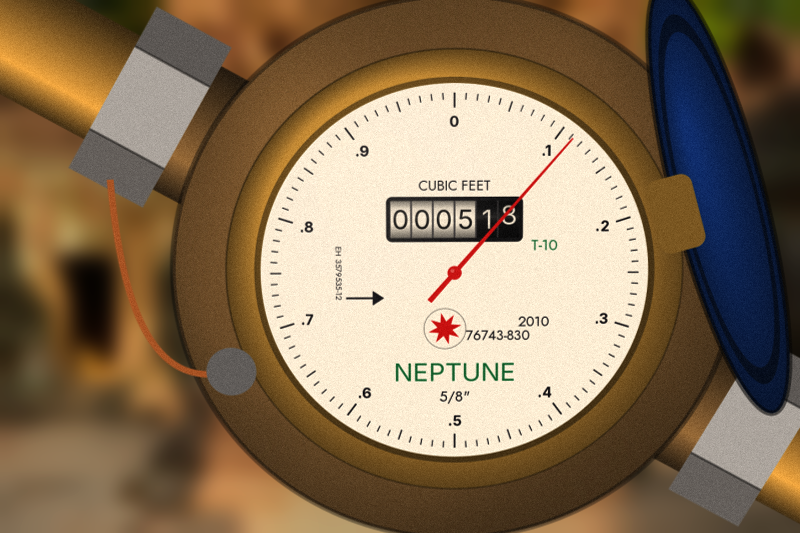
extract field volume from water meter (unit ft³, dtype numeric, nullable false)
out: 518.11 ft³
